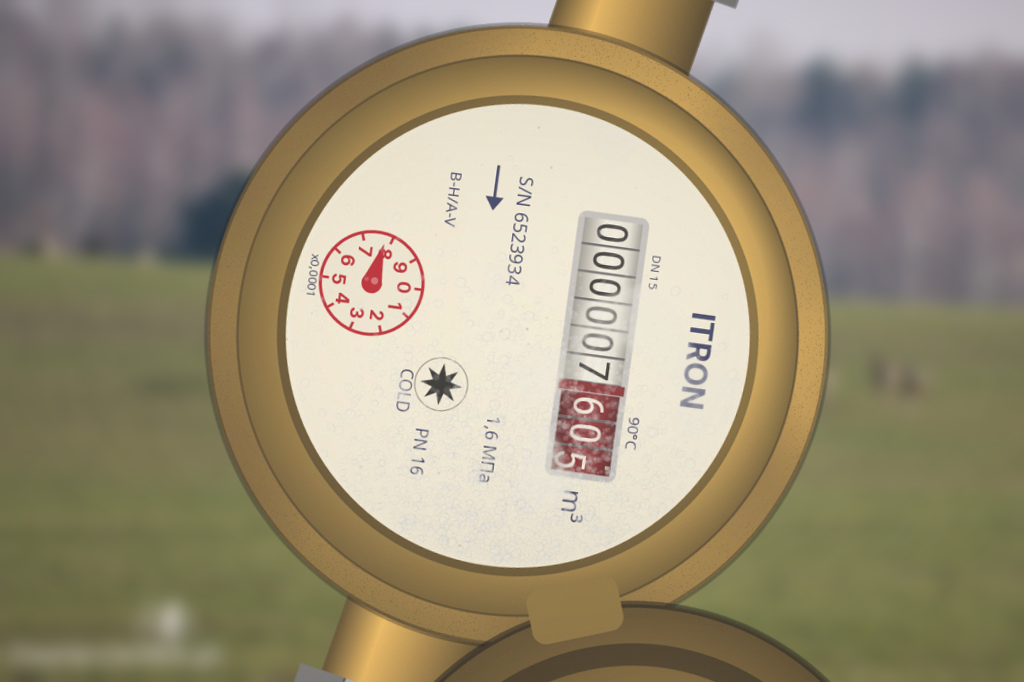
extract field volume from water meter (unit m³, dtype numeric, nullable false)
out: 7.6047 m³
